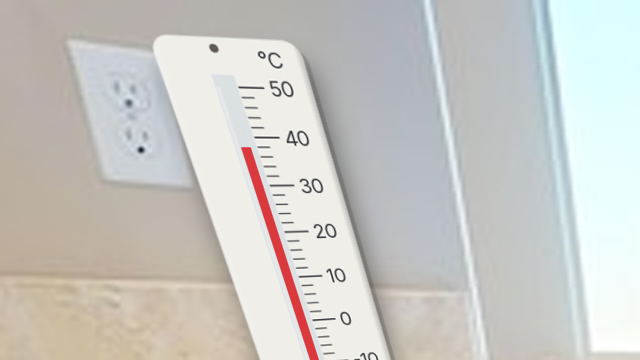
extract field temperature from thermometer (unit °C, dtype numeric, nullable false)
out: 38 °C
